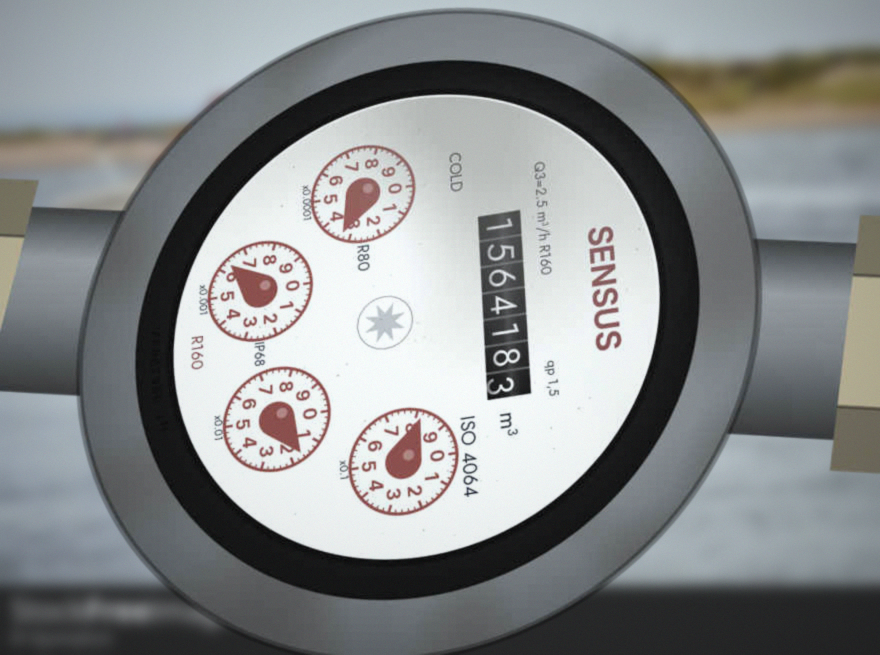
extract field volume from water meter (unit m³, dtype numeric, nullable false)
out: 1564182.8163 m³
